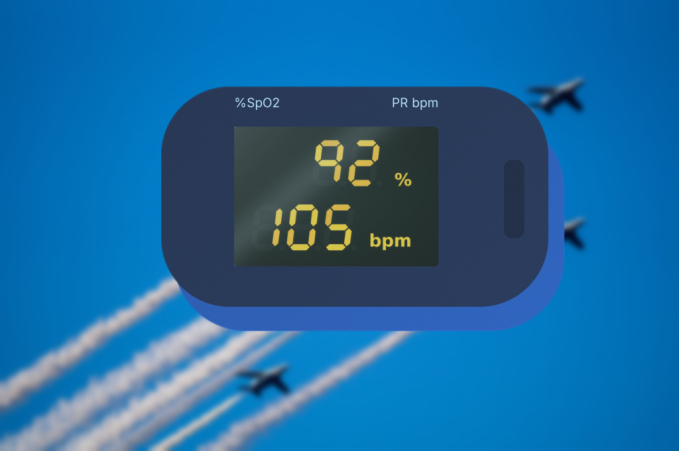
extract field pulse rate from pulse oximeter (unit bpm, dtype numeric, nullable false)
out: 105 bpm
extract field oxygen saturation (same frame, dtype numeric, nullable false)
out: 92 %
